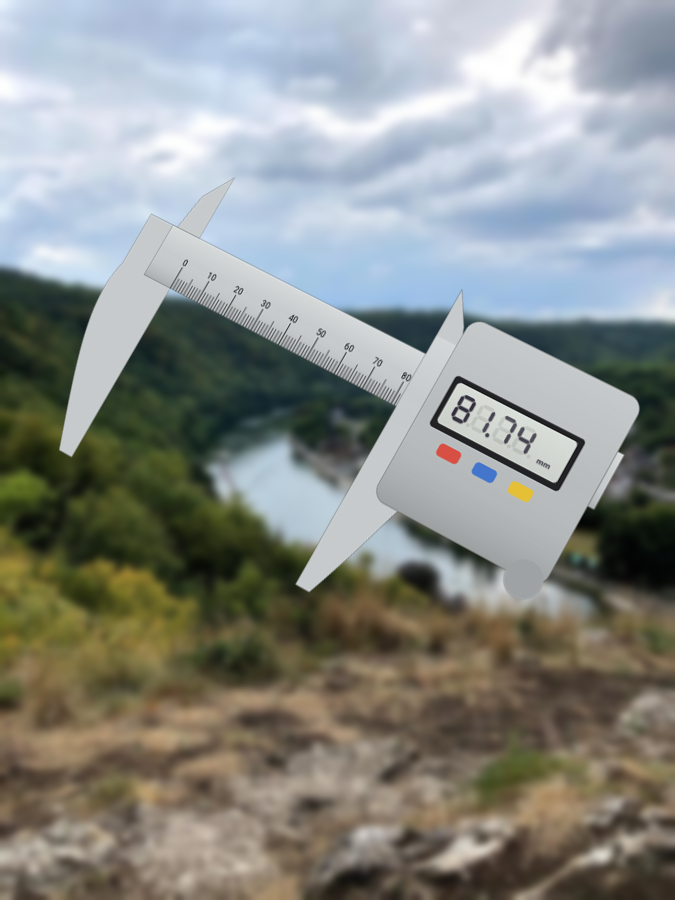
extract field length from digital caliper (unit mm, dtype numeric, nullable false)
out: 81.74 mm
